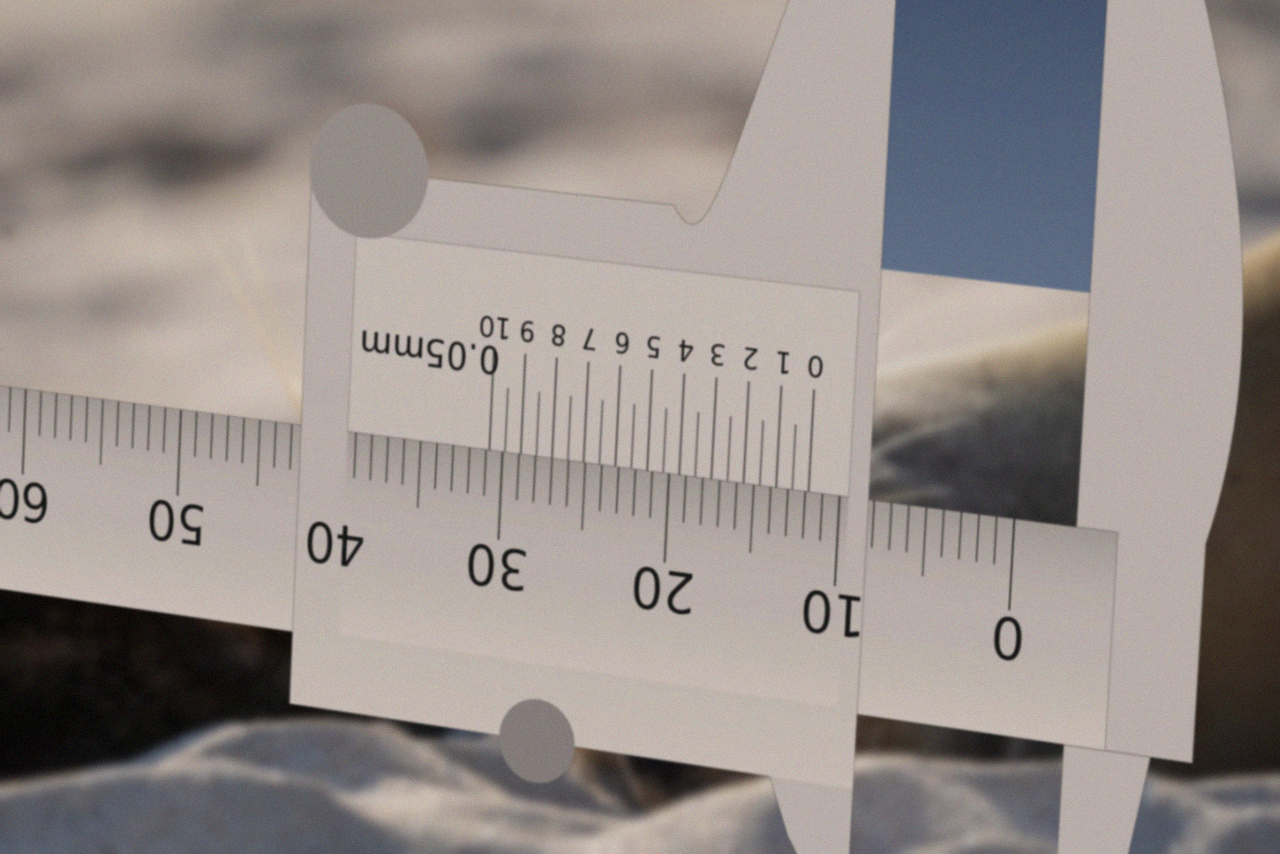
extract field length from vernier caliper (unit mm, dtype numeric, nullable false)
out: 11.8 mm
